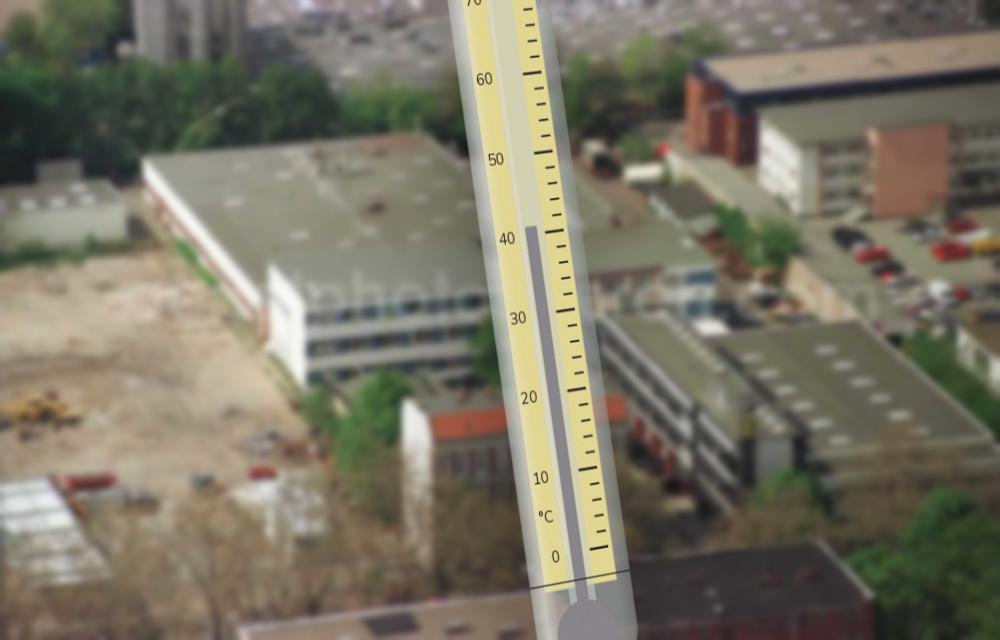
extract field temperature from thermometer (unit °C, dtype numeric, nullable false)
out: 41 °C
